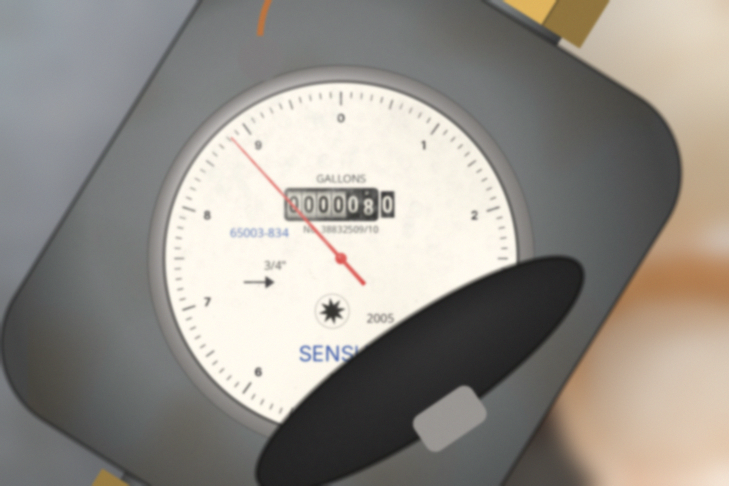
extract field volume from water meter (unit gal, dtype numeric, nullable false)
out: 78.8 gal
